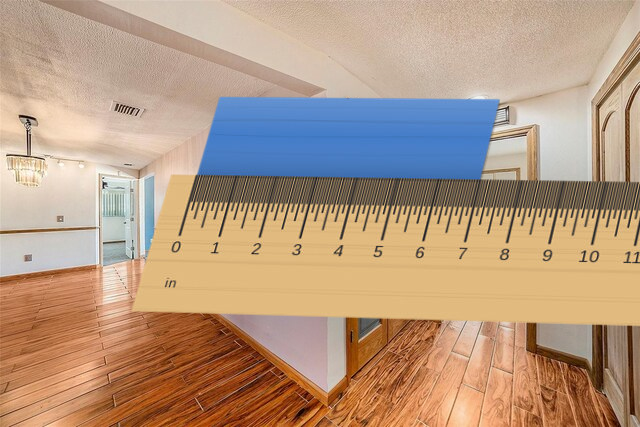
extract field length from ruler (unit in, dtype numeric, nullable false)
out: 7 in
